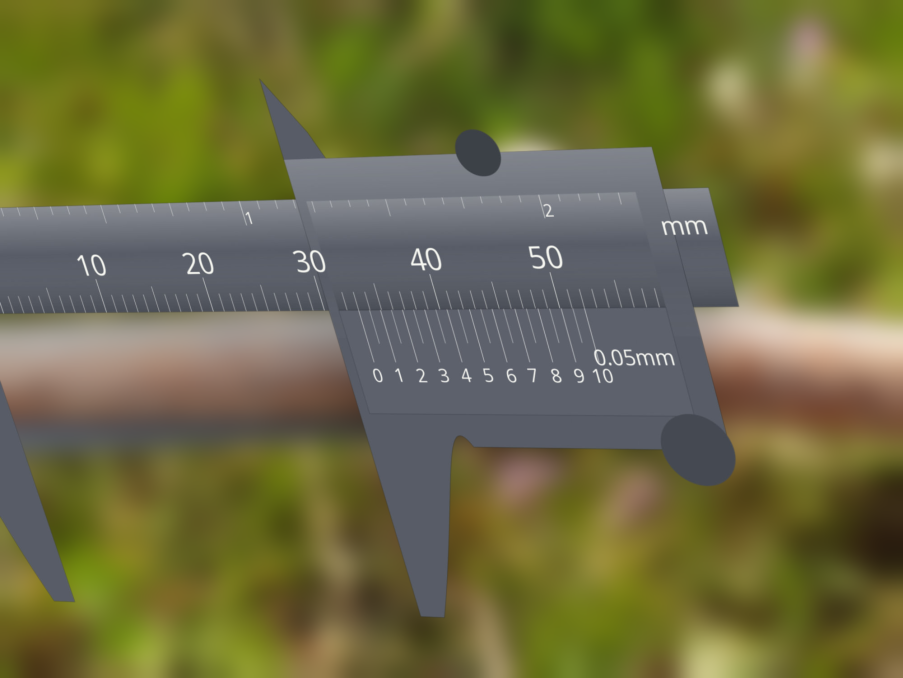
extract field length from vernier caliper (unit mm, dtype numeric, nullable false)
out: 33.0 mm
